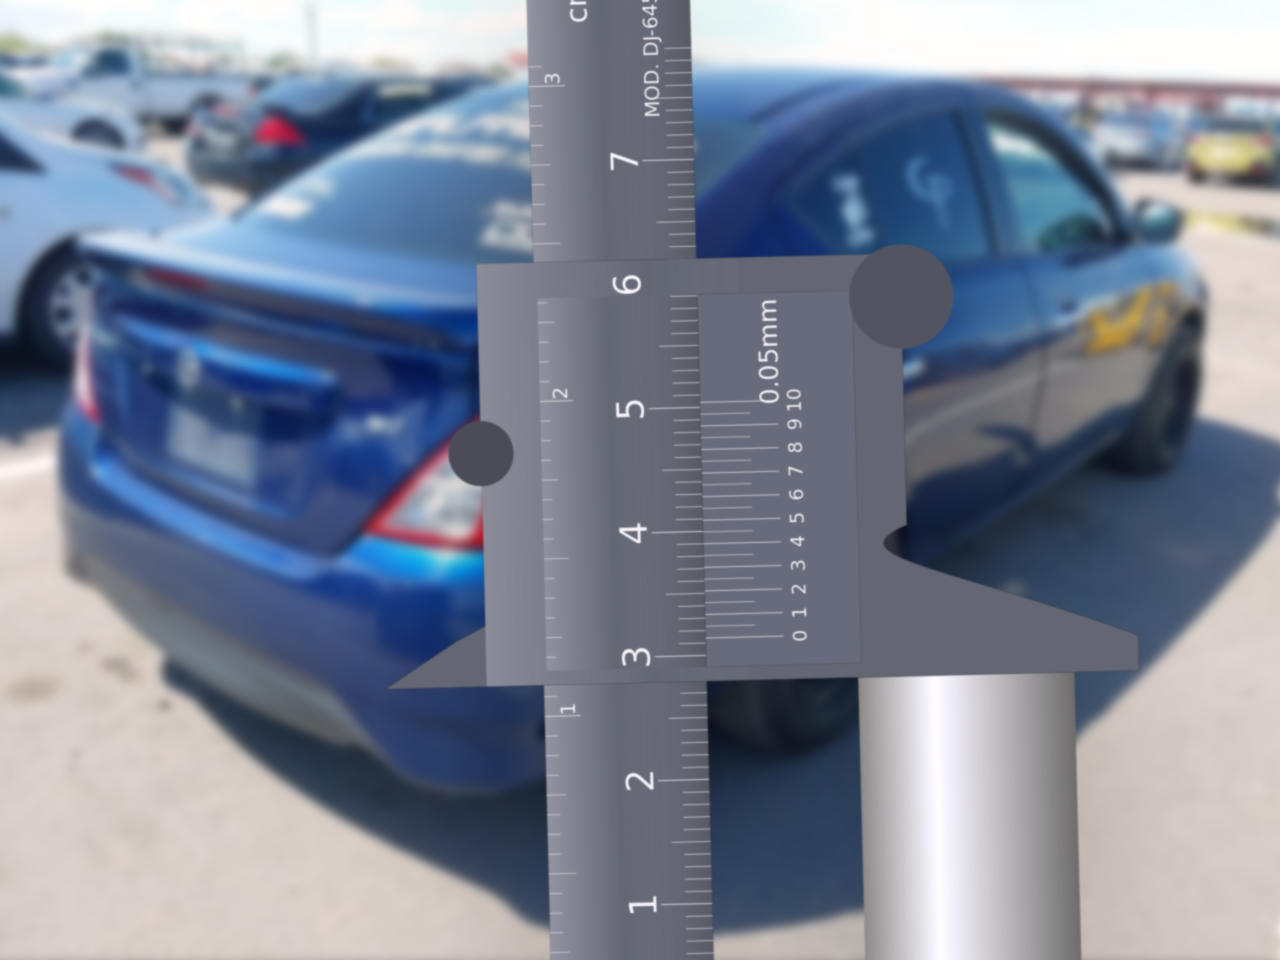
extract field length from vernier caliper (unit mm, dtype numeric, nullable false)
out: 31.4 mm
